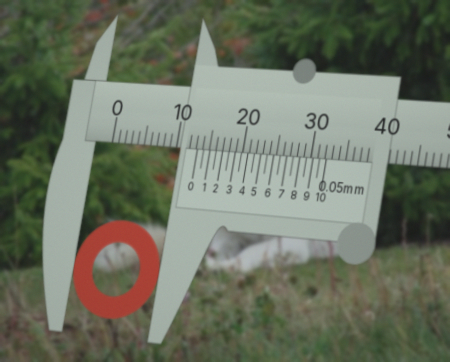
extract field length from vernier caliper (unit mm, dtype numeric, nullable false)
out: 13.2 mm
